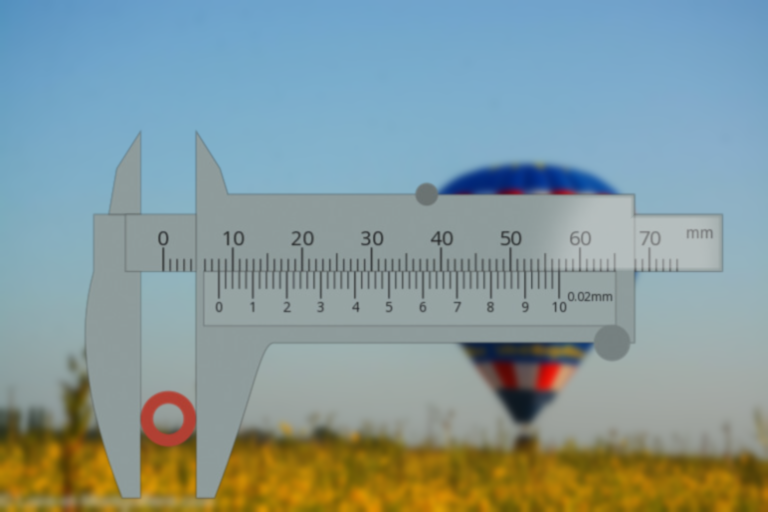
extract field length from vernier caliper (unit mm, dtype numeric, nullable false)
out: 8.0 mm
